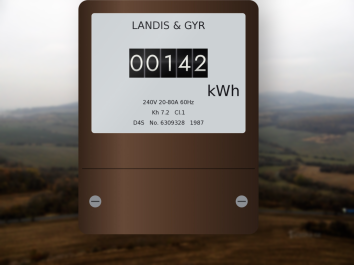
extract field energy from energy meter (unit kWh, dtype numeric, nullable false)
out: 142 kWh
